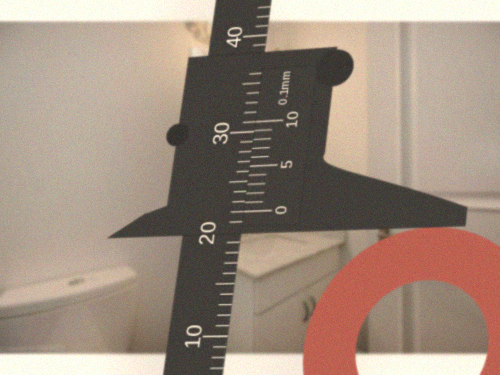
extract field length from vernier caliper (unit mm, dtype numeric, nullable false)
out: 22.0 mm
